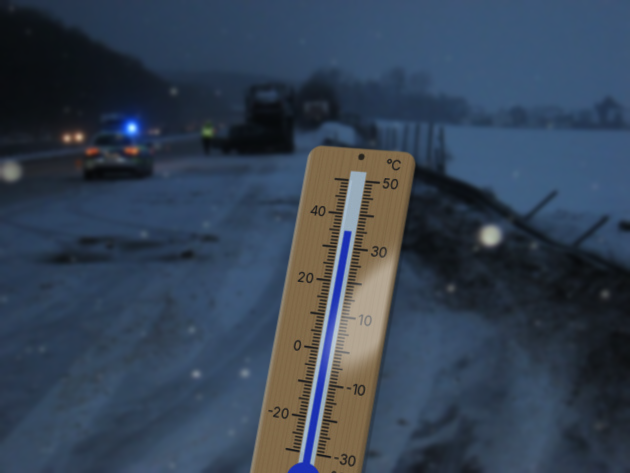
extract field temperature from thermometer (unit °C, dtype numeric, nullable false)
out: 35 °C
